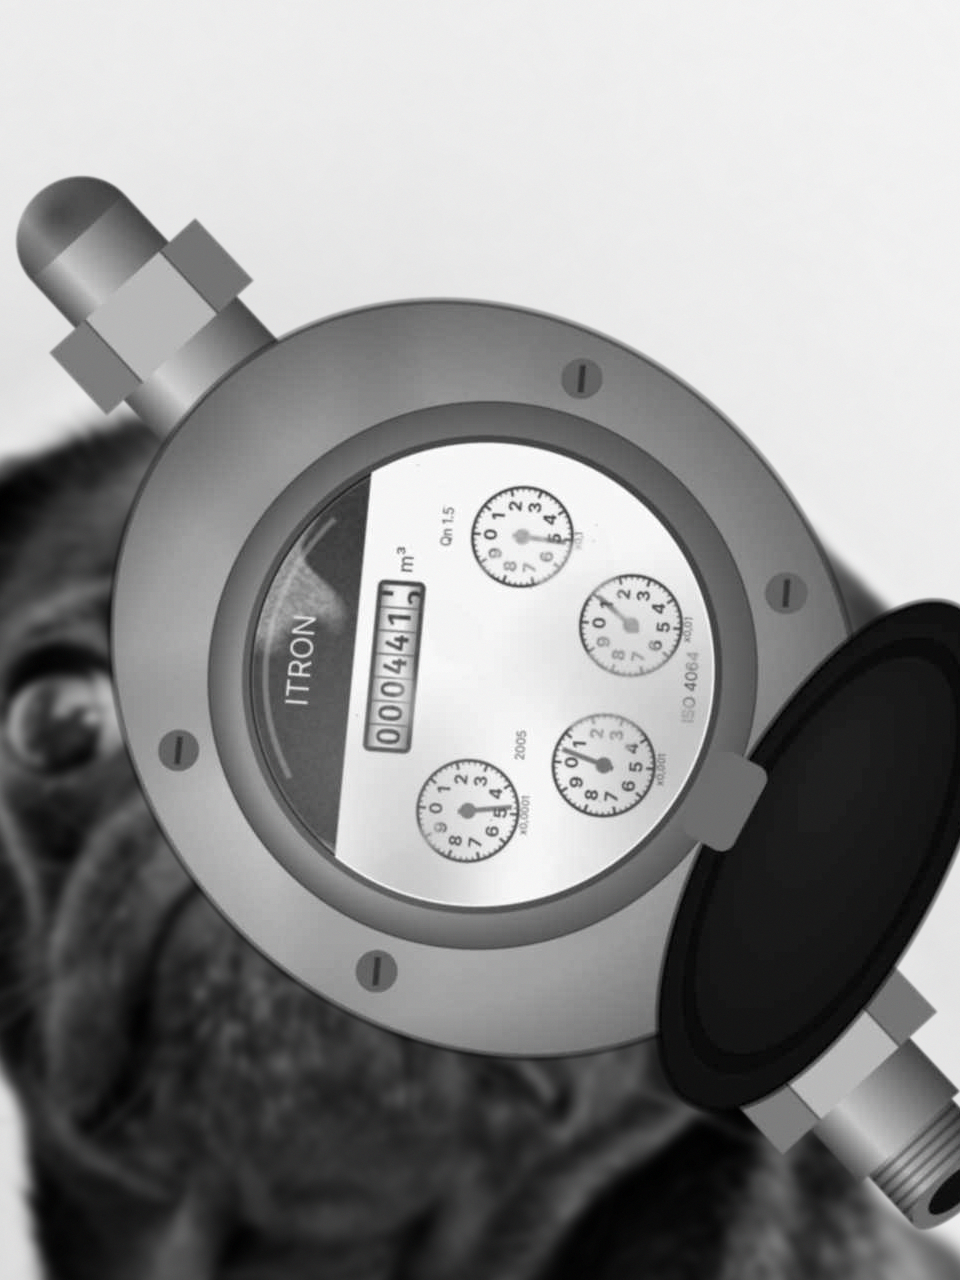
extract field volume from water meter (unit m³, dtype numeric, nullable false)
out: 4411.5104 m³
